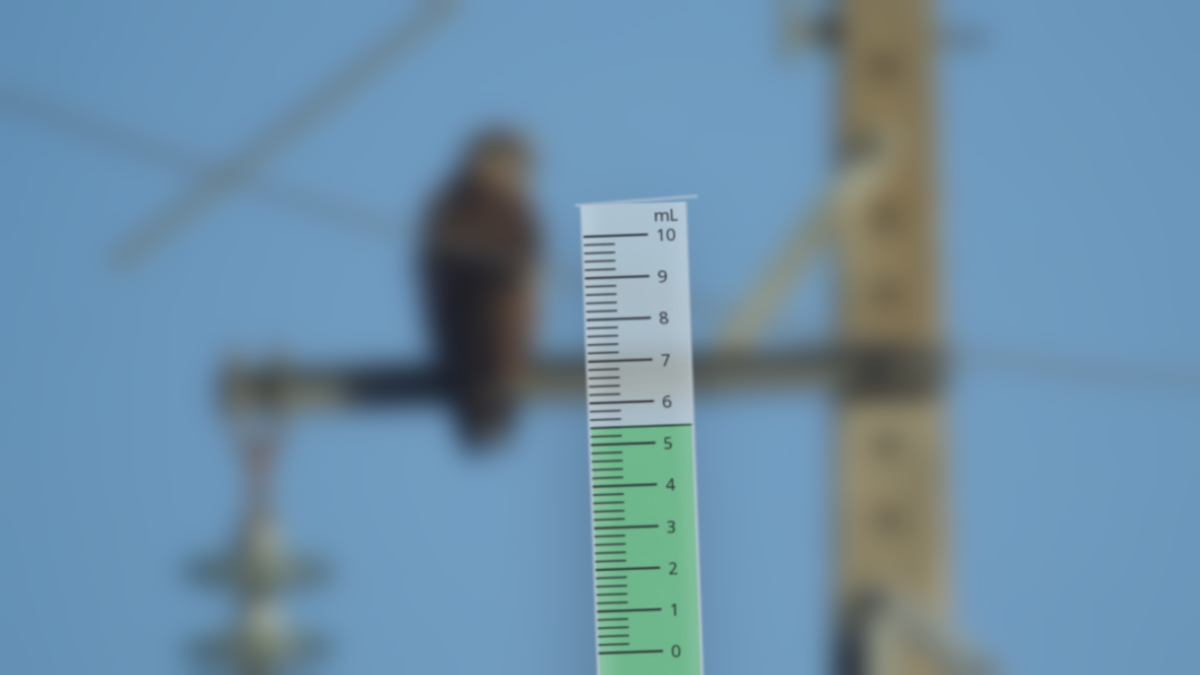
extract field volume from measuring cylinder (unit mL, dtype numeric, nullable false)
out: 5.4 mL
